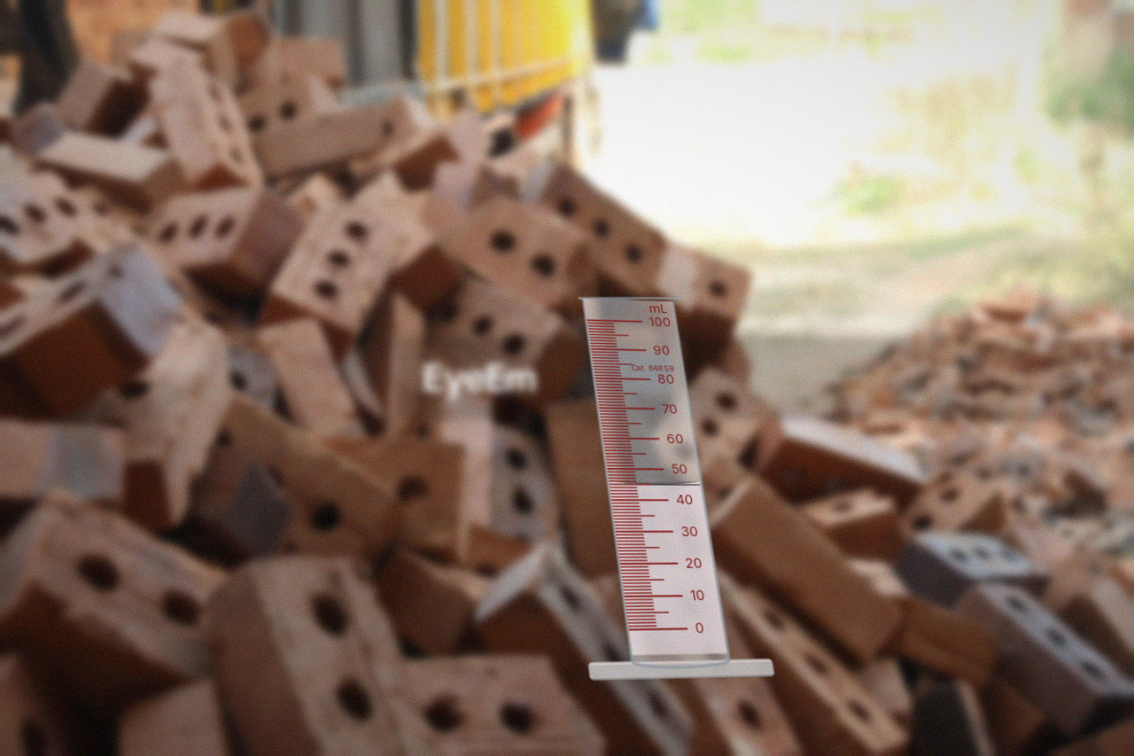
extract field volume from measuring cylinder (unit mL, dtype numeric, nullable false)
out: 45 mL
